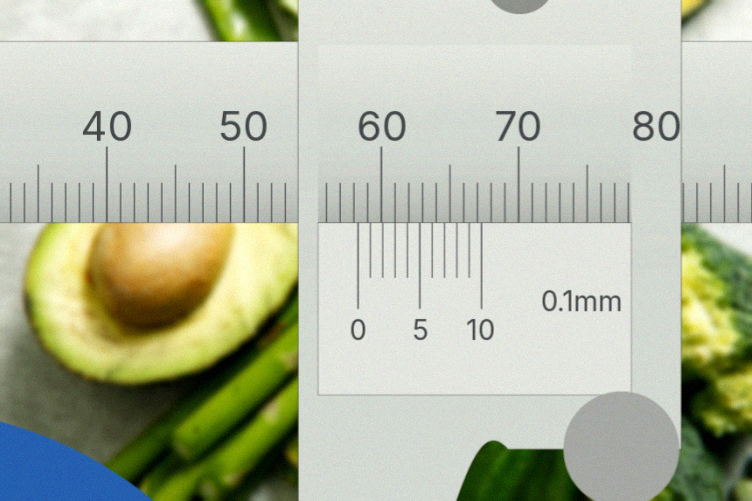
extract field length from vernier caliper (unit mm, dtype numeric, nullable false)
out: 58.3 mm
